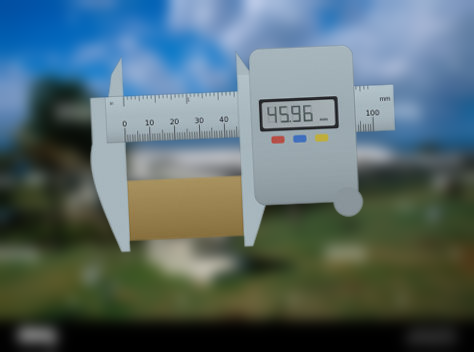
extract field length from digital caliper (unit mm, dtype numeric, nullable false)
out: 45.96 mm
